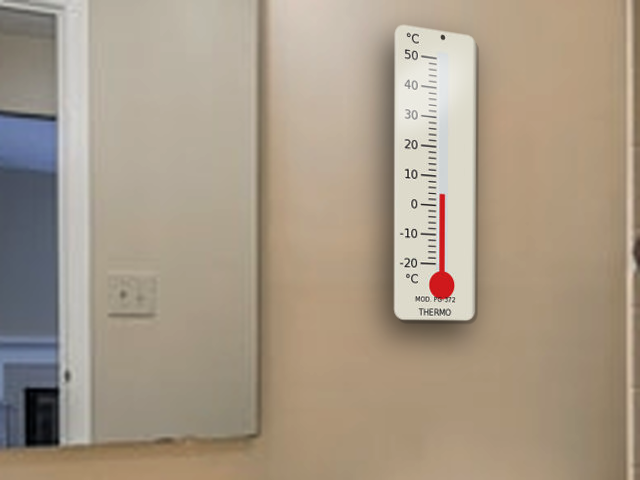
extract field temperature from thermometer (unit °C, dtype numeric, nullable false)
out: 4 °C
